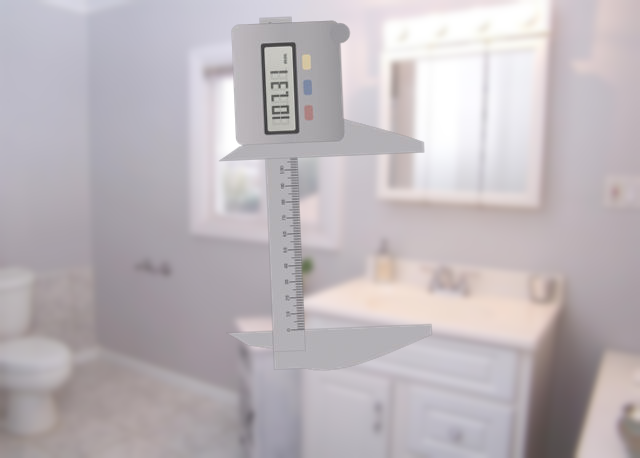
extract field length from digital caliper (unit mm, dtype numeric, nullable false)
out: 107.31 mm
